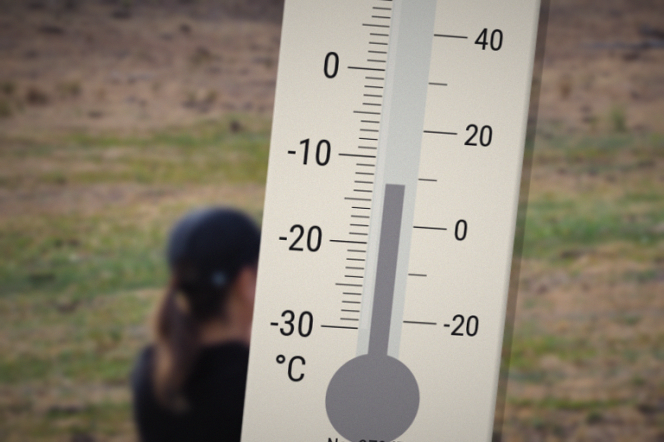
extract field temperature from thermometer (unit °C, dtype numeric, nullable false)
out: -13 °C
